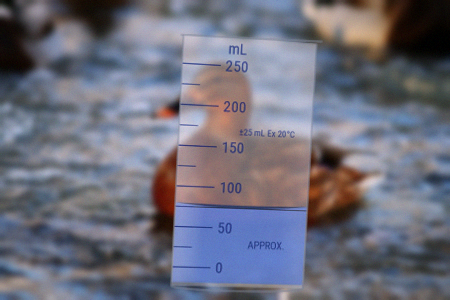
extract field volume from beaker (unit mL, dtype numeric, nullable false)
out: 75 mL
